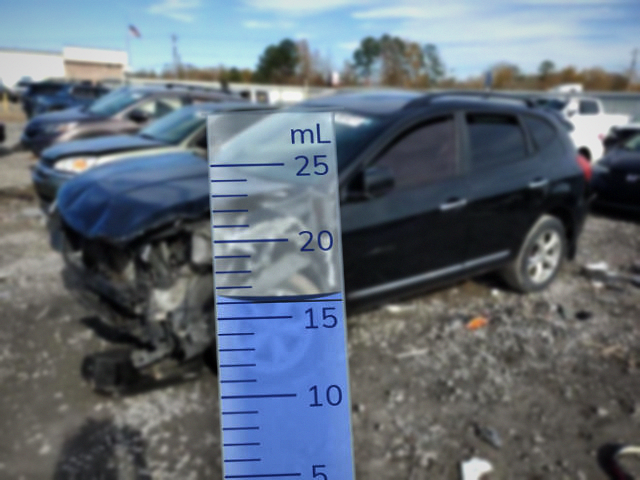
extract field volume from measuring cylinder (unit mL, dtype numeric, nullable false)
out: 16 mL
